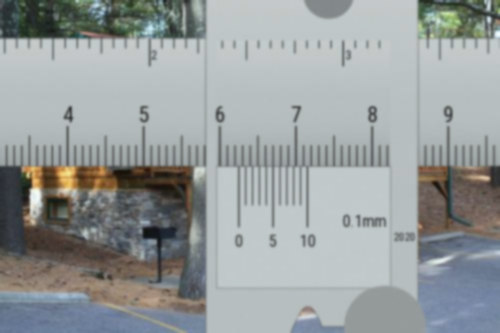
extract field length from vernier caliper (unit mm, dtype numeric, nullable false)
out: 62.5 mm
